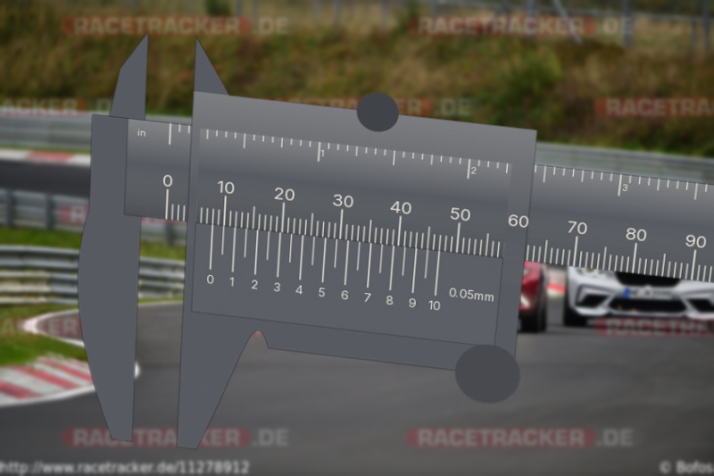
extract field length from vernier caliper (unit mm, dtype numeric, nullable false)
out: 8.0 mm
